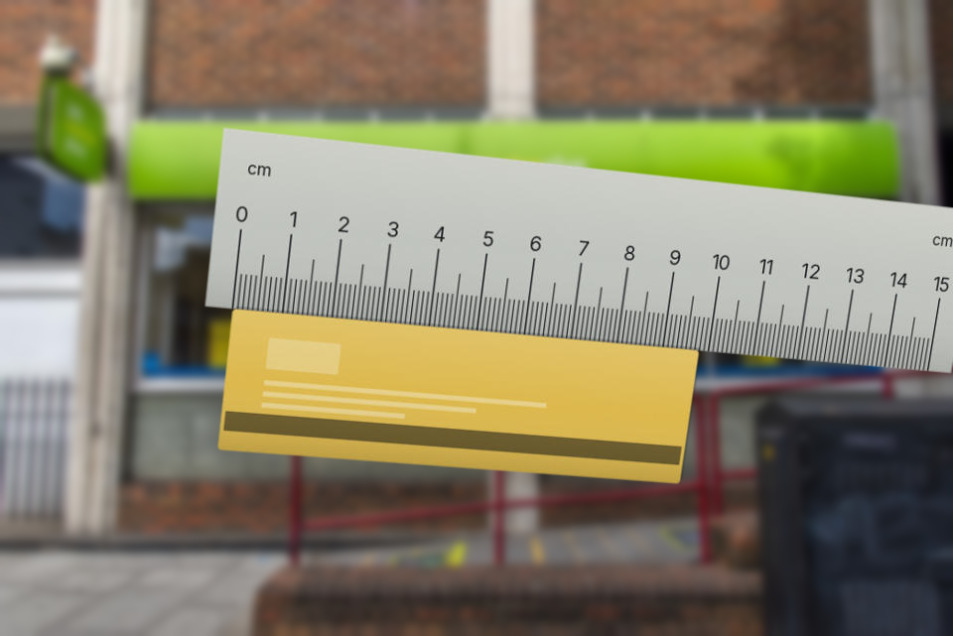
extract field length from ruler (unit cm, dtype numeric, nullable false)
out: 9.8 cm
